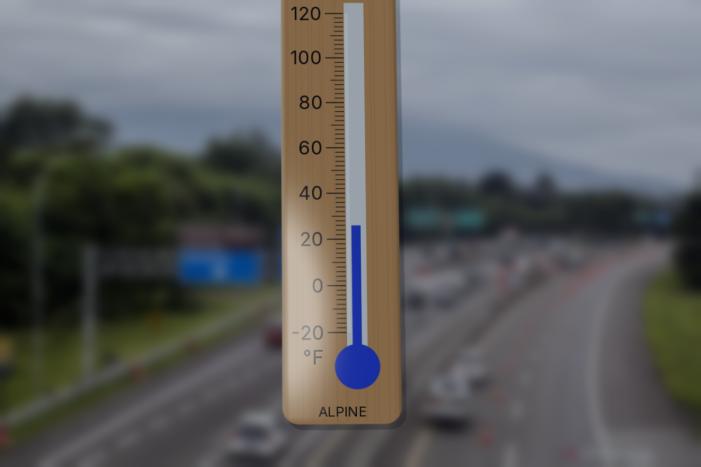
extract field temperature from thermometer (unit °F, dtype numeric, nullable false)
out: 26 °F
